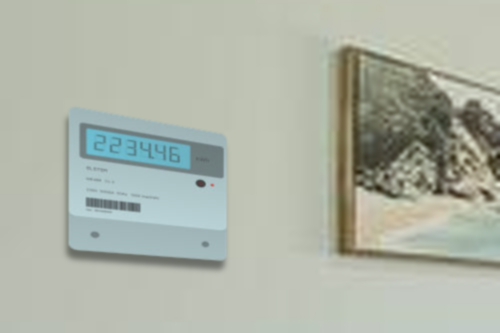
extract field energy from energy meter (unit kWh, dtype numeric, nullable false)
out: 2234.46 kWh
